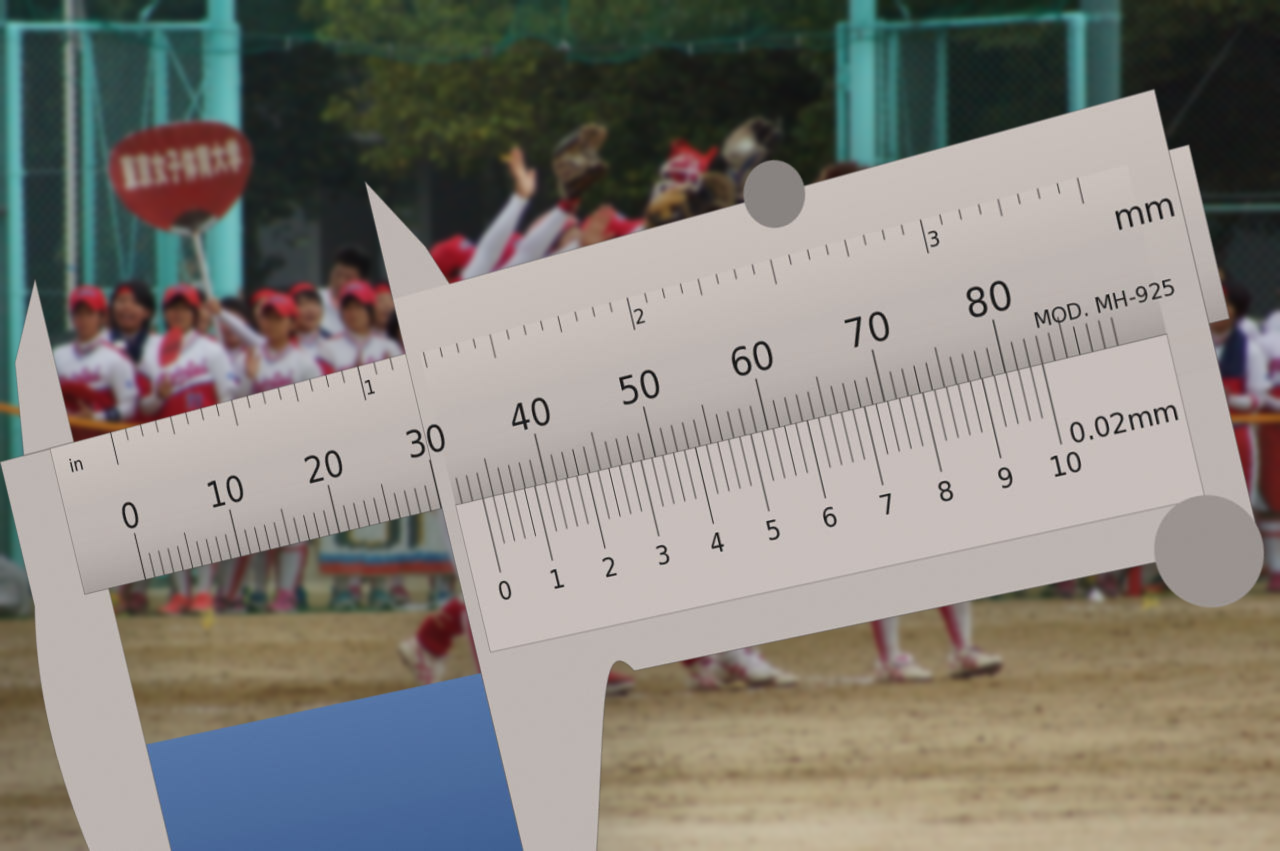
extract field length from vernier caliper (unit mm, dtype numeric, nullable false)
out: 34.0 mm
